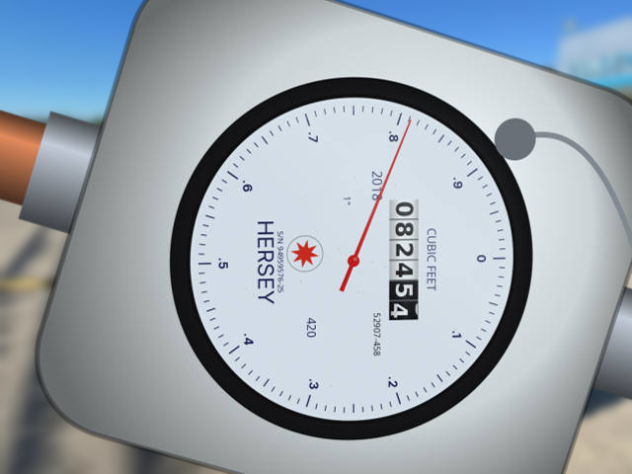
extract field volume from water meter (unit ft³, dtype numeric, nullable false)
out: 82453.81 ft³
